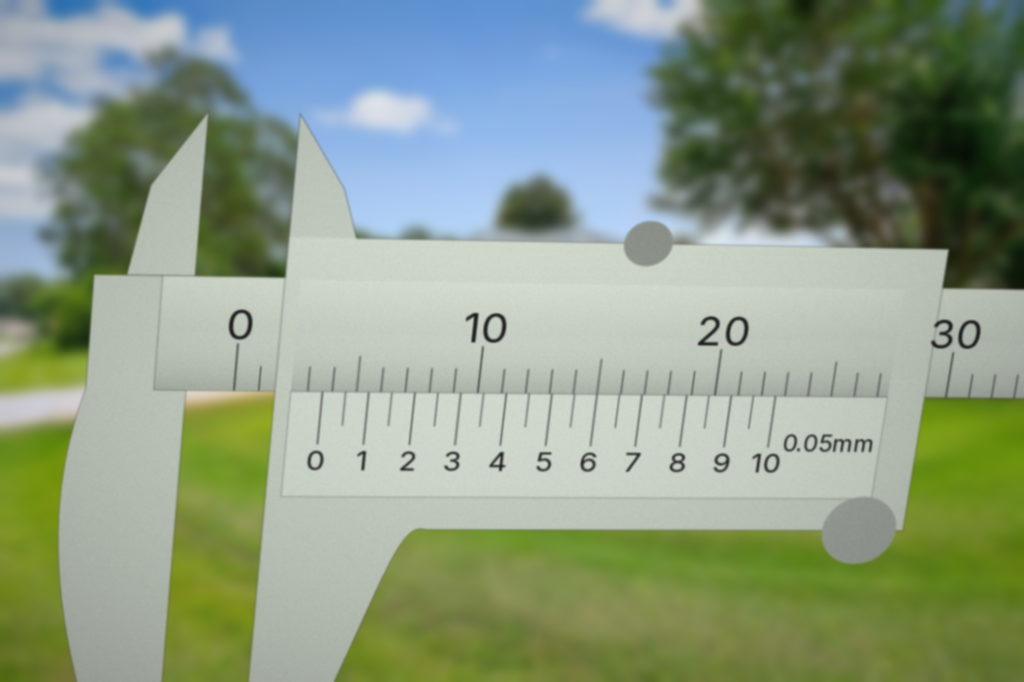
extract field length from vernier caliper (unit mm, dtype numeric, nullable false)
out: 3.6 mm
